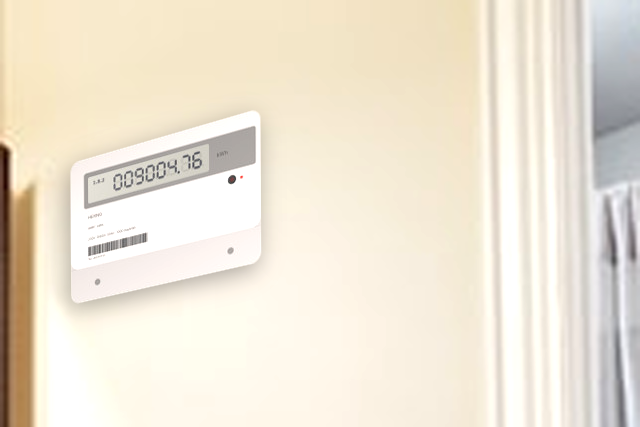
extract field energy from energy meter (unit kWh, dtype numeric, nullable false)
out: 9004.76 kWh
